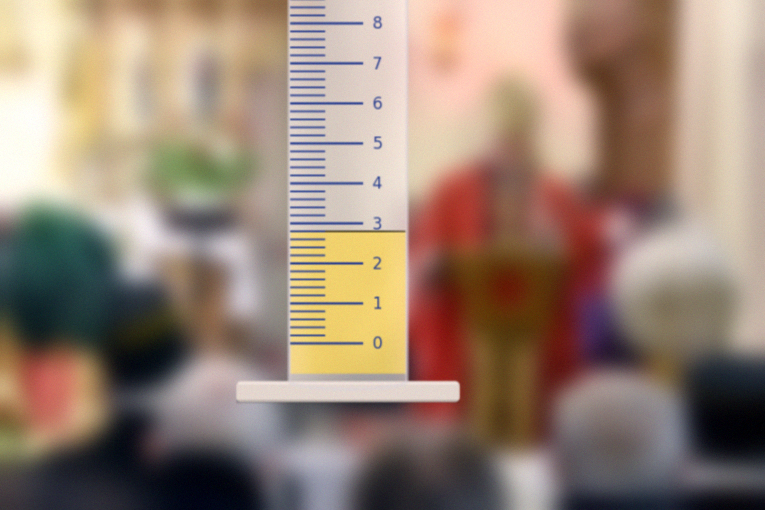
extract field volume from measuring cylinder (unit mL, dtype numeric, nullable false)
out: 2.8 mL
